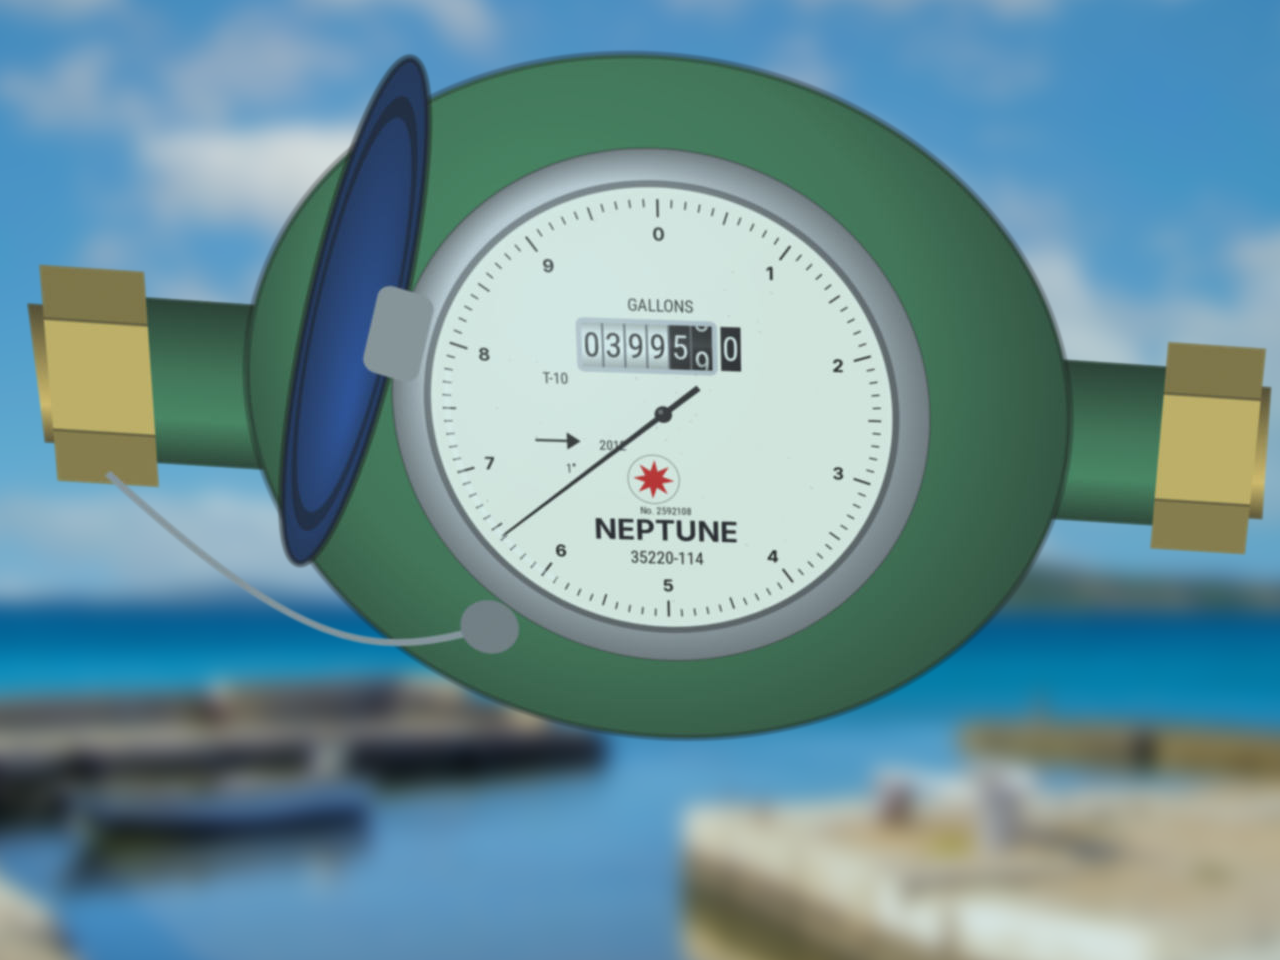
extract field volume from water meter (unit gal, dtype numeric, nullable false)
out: 399586.4 gal
